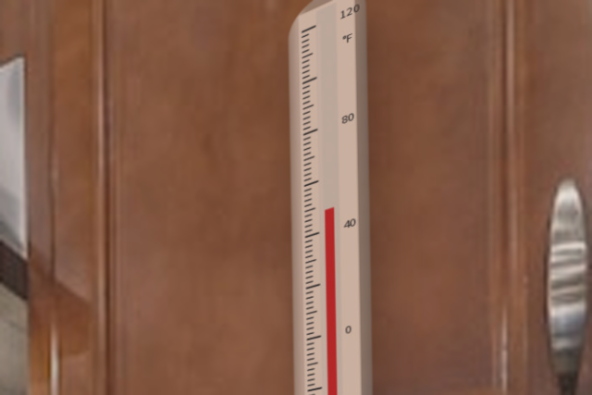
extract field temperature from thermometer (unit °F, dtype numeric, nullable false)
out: 48 °F
